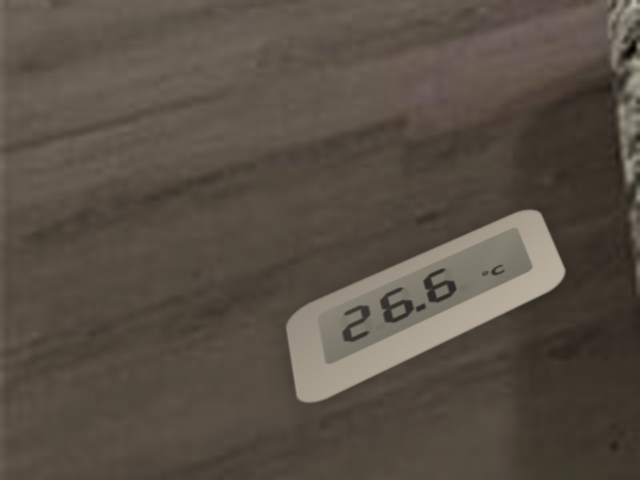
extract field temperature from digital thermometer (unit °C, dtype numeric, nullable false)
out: 26.6 °C
